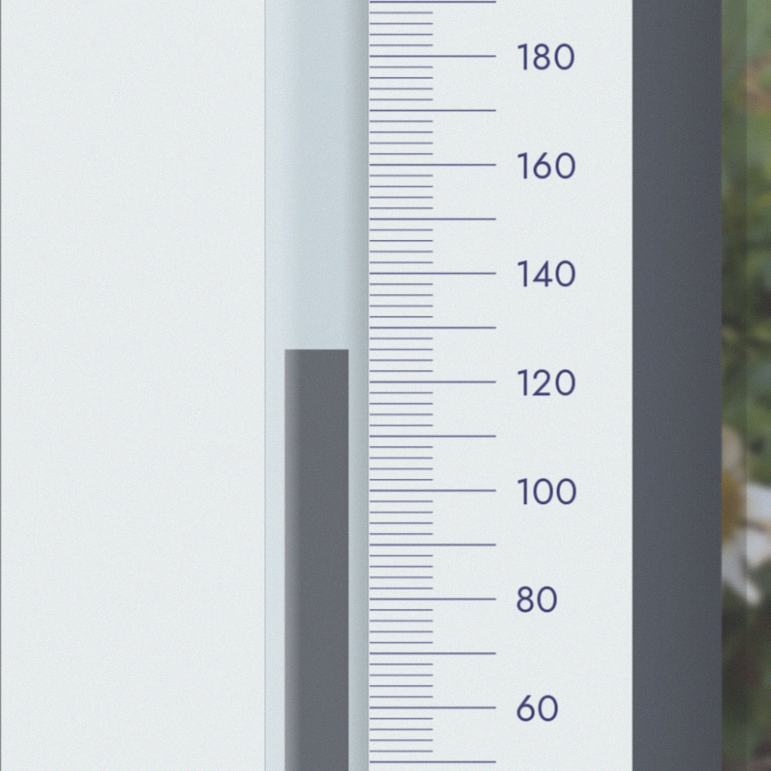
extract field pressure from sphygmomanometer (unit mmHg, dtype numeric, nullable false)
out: 126 mmHg
